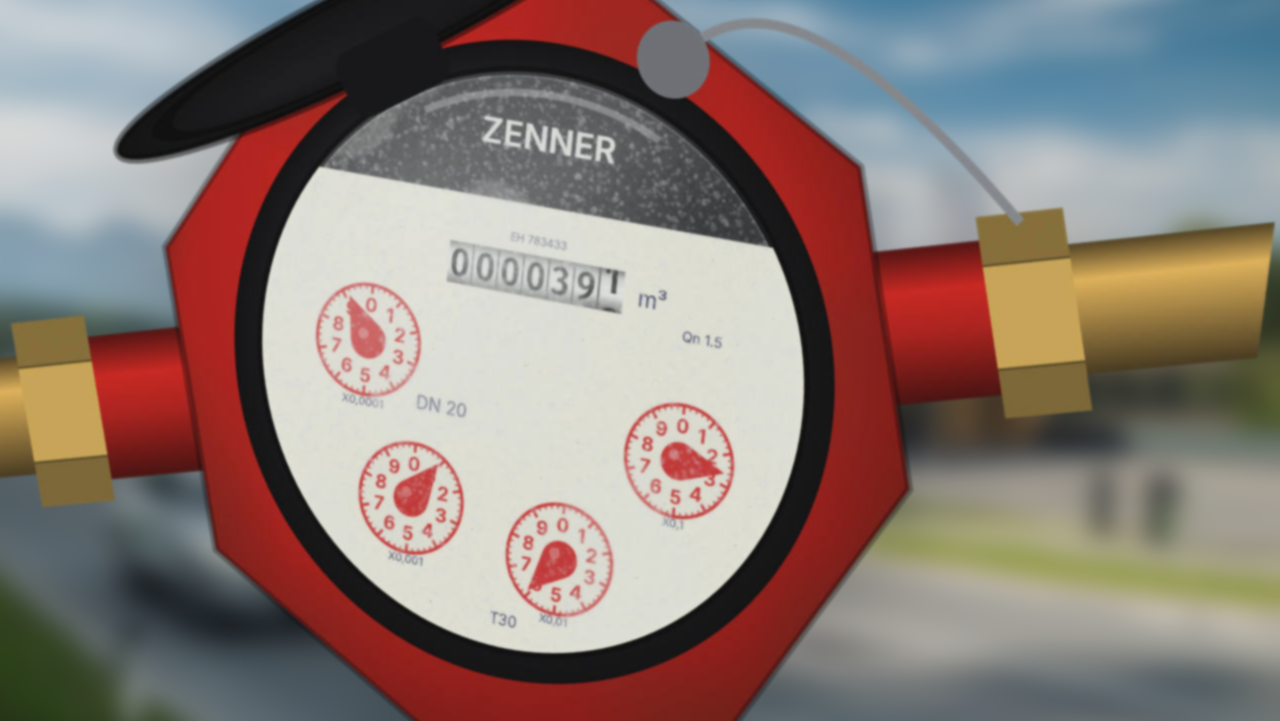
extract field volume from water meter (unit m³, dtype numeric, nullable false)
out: 391.2609 m³
